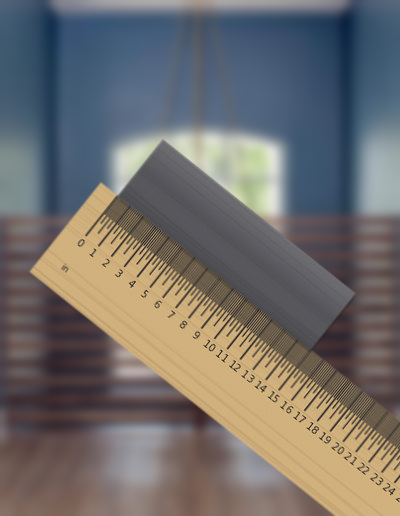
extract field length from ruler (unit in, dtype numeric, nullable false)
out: 15 in
